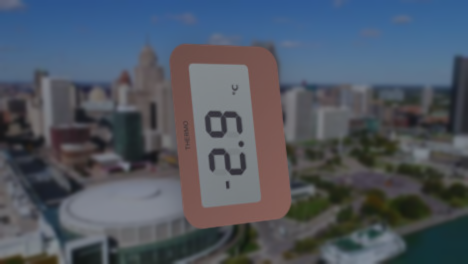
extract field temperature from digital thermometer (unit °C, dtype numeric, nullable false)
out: -2.9 °C
